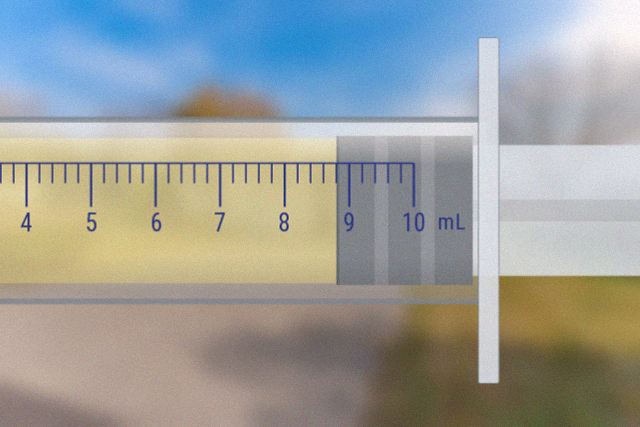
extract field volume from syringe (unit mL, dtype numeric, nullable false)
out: 8.8 mL
